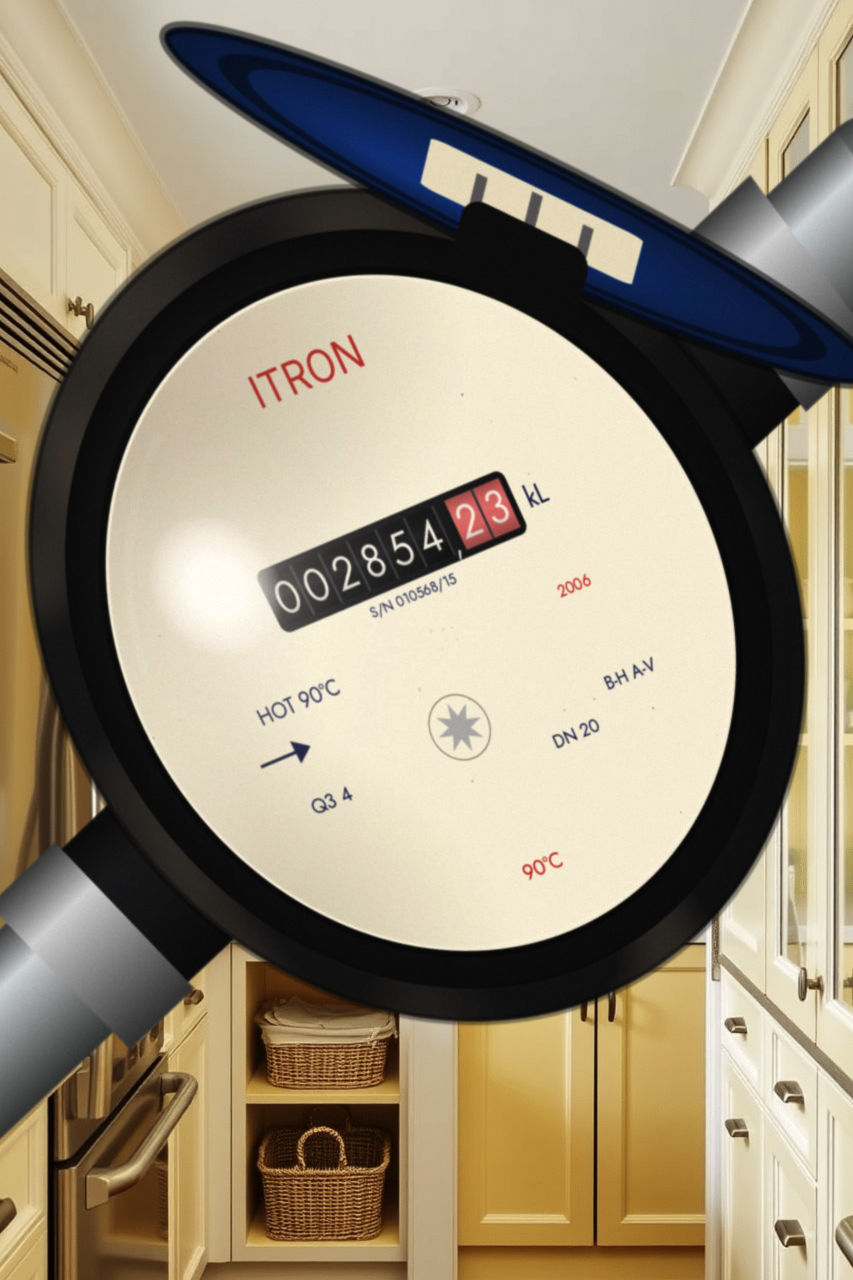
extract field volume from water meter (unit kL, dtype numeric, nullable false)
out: 2854.23 kL
